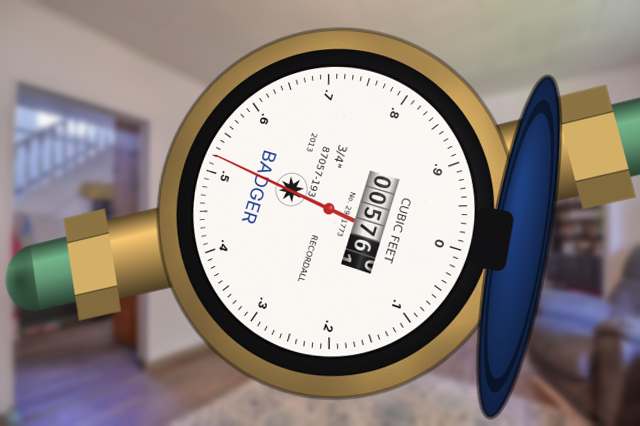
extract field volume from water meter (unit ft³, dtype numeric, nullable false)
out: 5760.52 ft³
